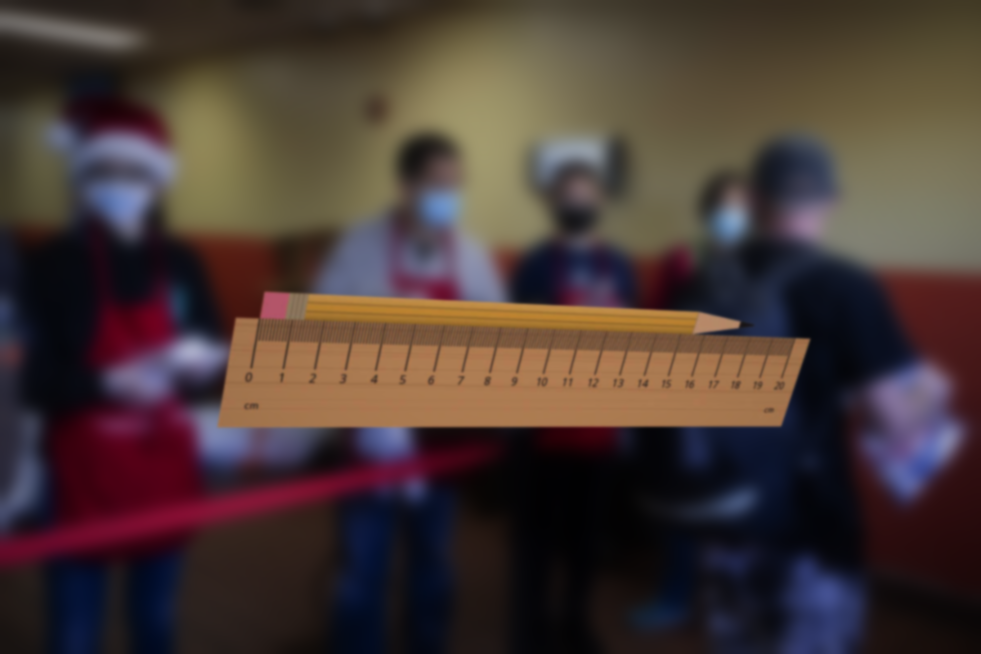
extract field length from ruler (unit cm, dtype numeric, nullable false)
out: 18 cm
